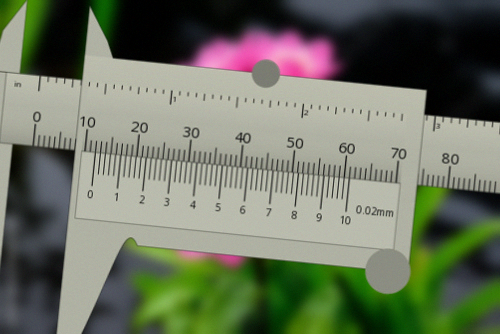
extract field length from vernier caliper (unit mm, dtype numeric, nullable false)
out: 12.0 mm
